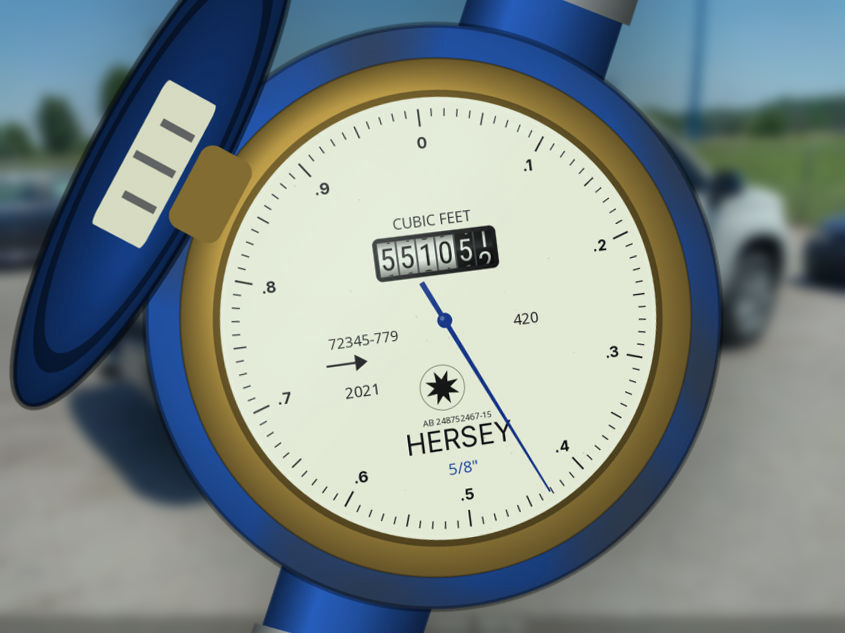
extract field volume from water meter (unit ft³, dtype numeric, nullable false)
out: 551051.43 ft³
